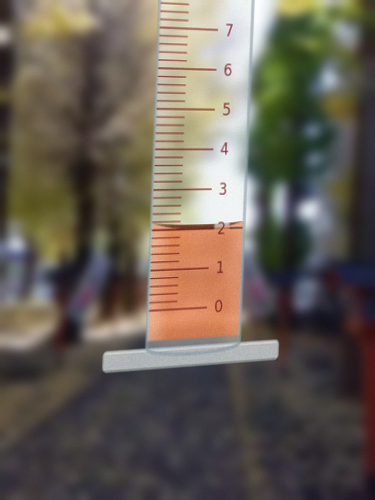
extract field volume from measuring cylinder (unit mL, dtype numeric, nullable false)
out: 2 mL
